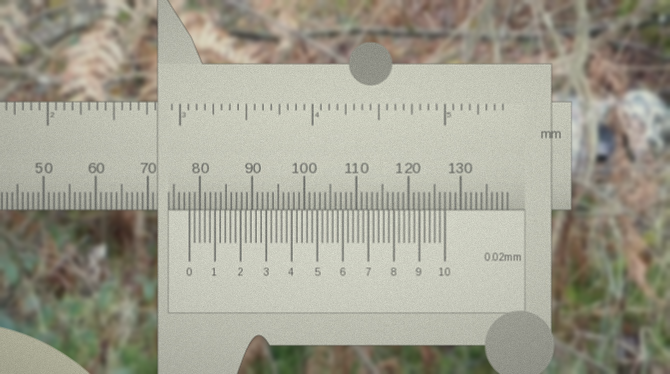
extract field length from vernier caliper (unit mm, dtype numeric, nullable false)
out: 78.0 mm
